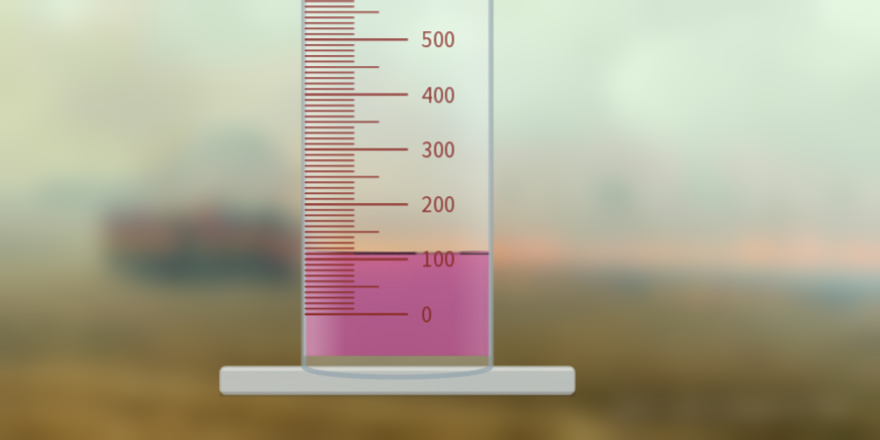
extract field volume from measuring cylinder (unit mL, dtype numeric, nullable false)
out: 110 mL
